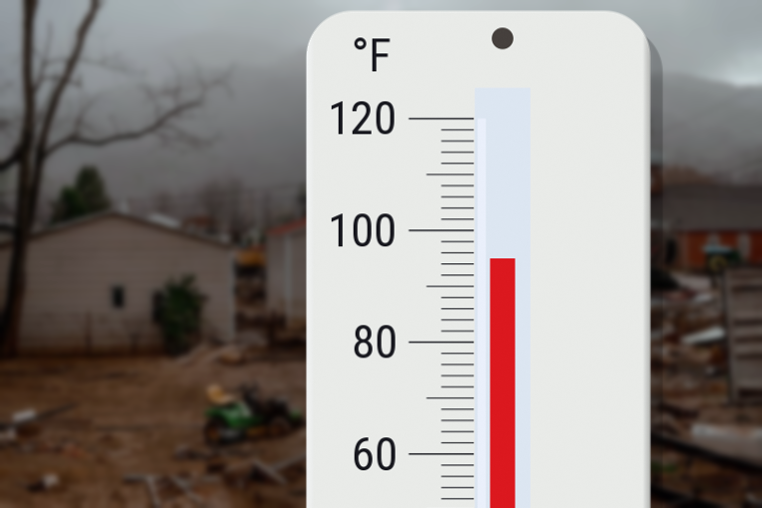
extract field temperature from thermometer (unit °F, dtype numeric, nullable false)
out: 95 °F
